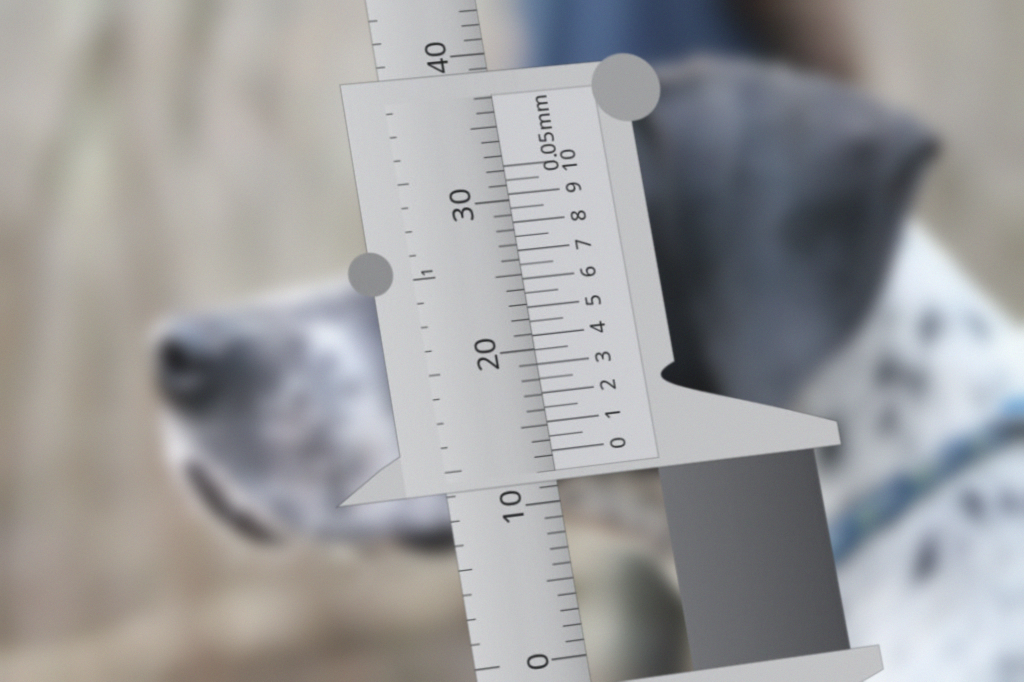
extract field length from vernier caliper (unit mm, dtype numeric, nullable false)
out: 13.3 mm
